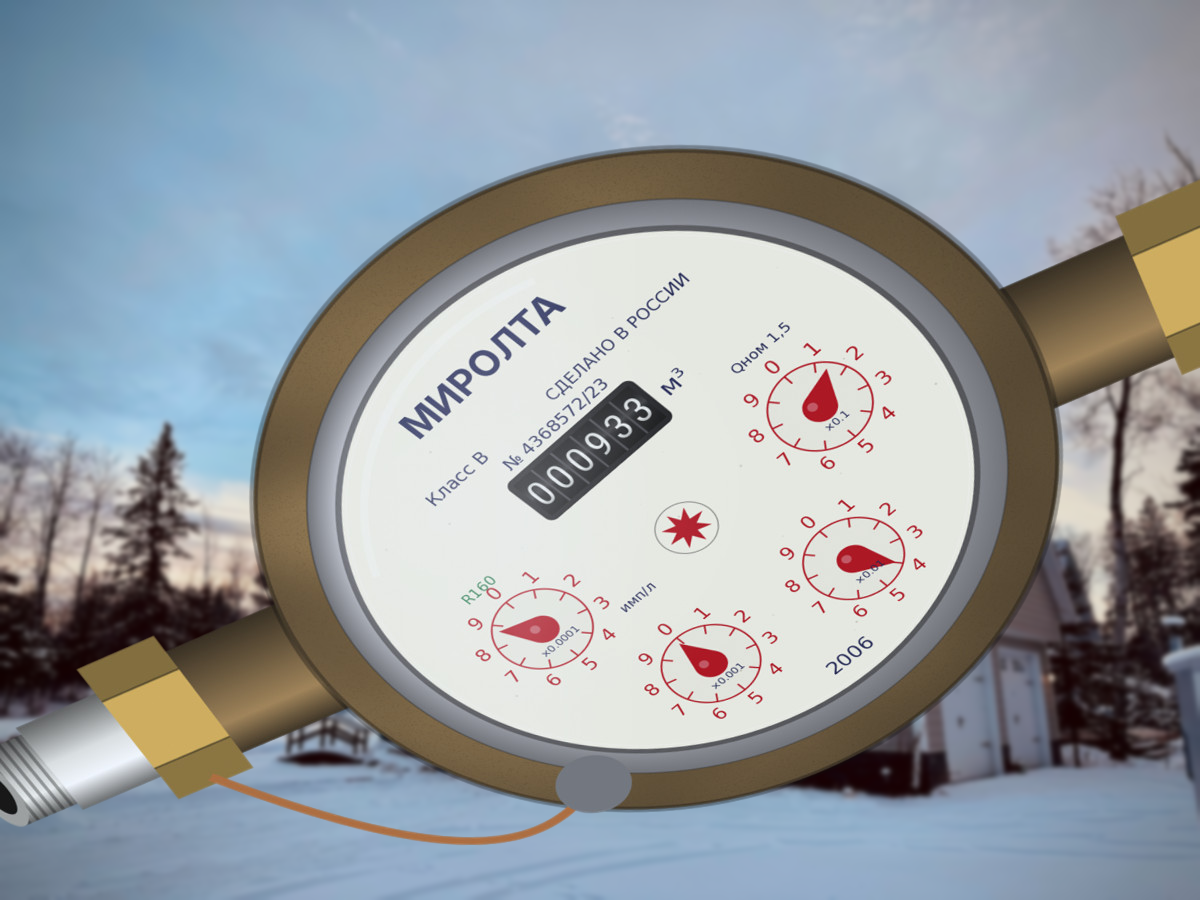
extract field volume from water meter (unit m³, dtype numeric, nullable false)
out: 933.1398 m³
